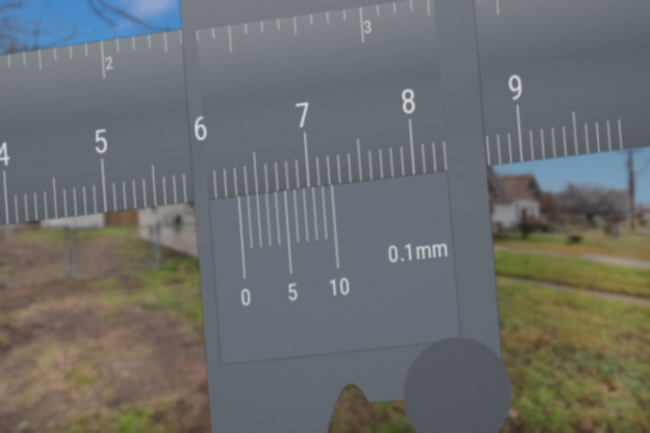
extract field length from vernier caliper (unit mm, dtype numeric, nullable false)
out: 63.2 mm
